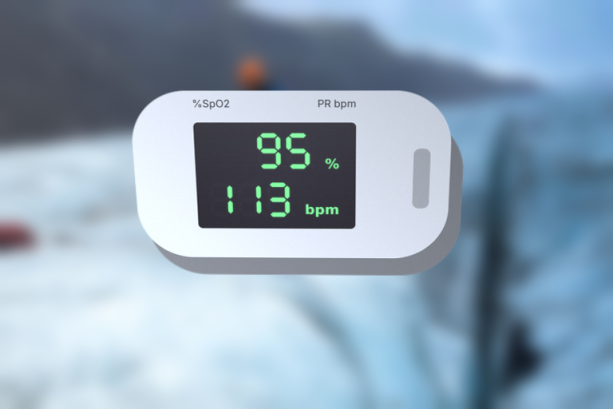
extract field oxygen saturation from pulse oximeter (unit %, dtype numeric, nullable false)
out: 95 %
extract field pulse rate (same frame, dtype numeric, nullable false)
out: 113 bpm
